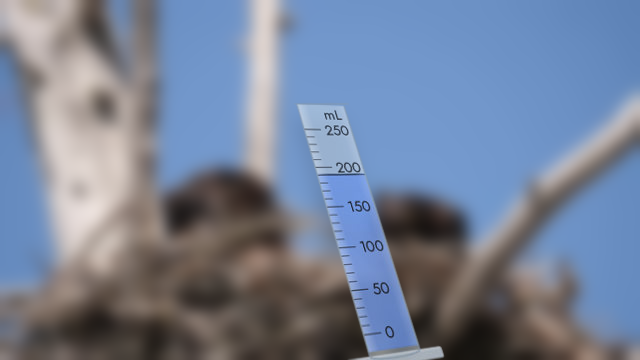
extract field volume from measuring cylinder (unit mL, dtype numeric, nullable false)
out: 190 mL
